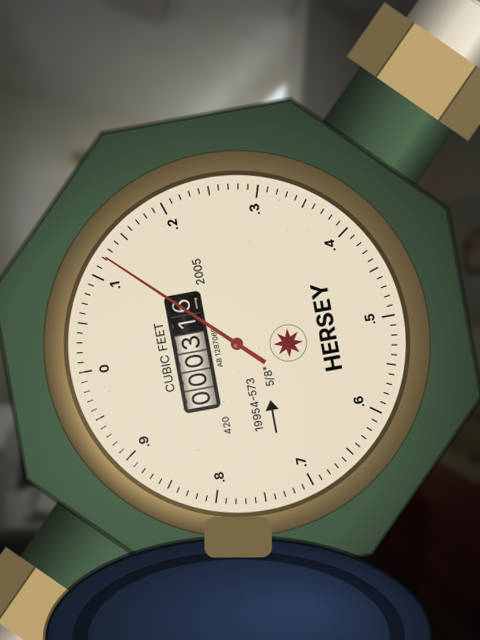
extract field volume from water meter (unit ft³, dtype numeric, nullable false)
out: 316.12 ft³
